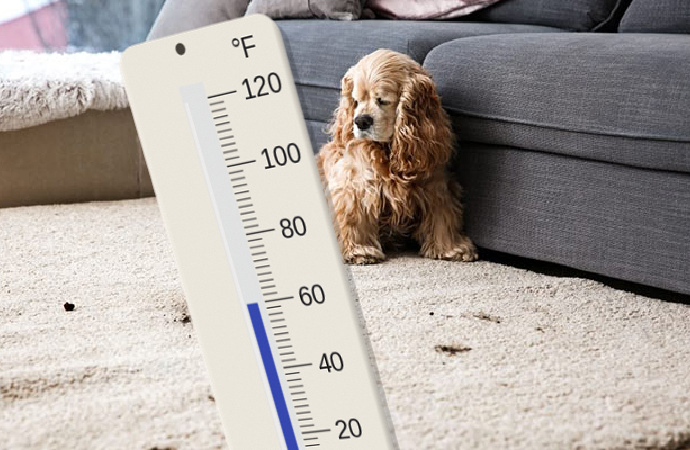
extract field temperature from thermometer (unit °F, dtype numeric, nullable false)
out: 60 °F
